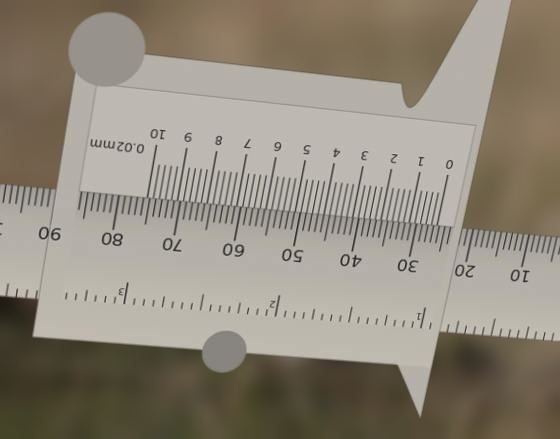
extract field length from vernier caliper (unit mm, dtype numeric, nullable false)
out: 26.4 mm
